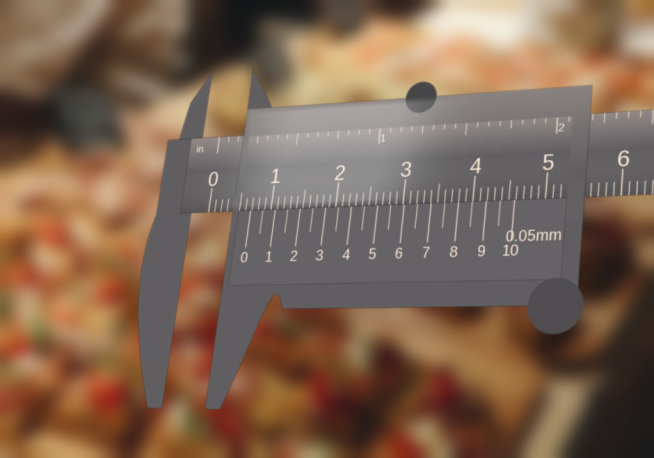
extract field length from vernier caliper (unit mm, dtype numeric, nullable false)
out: 6.8 mm
